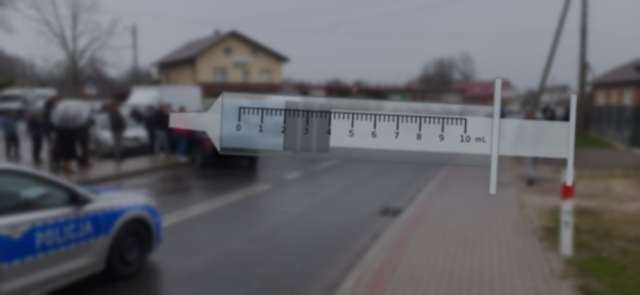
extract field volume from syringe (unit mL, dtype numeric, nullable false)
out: 2 mL
